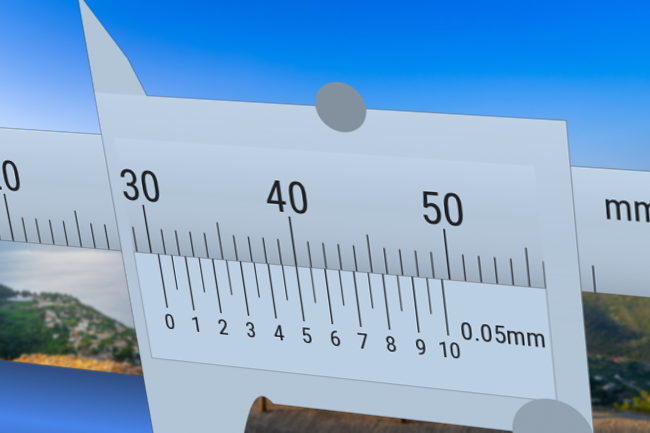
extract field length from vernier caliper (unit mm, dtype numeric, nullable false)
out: 30.5 mm
